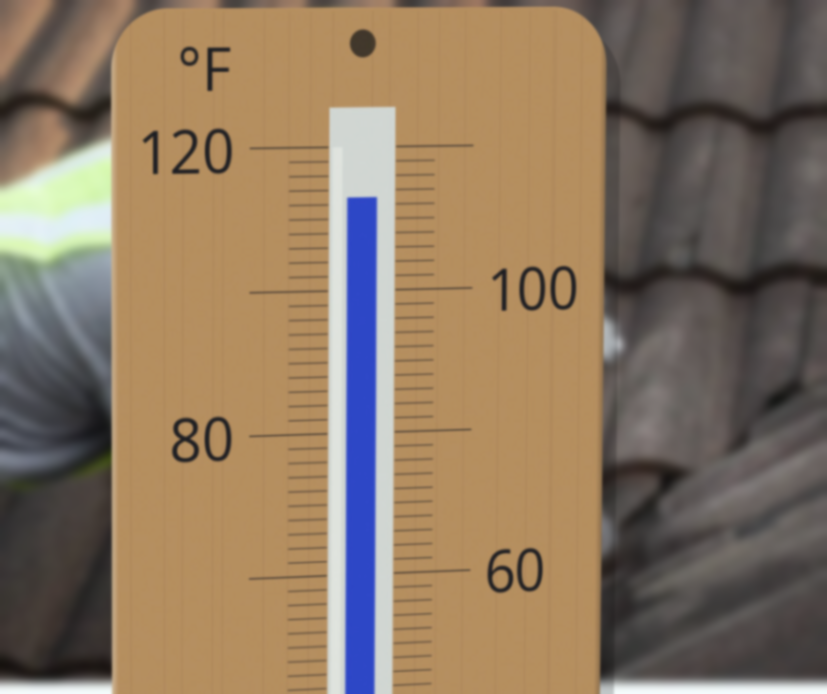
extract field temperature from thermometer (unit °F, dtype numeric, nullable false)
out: 113 °F
